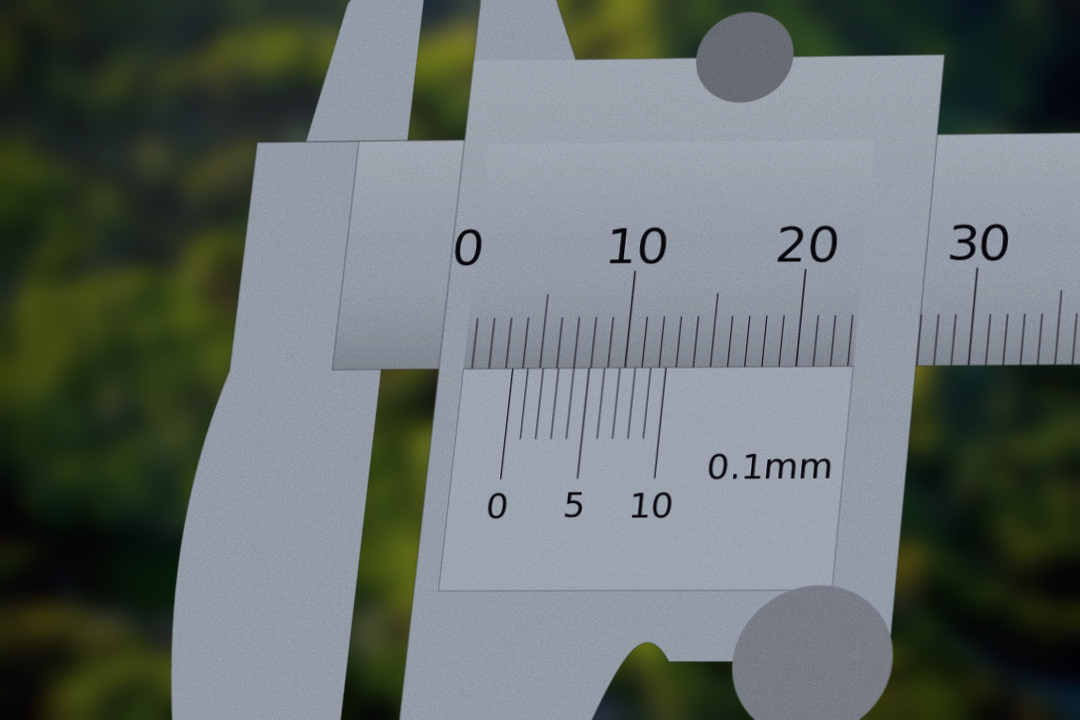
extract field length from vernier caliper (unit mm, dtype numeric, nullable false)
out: 3.4 mm
